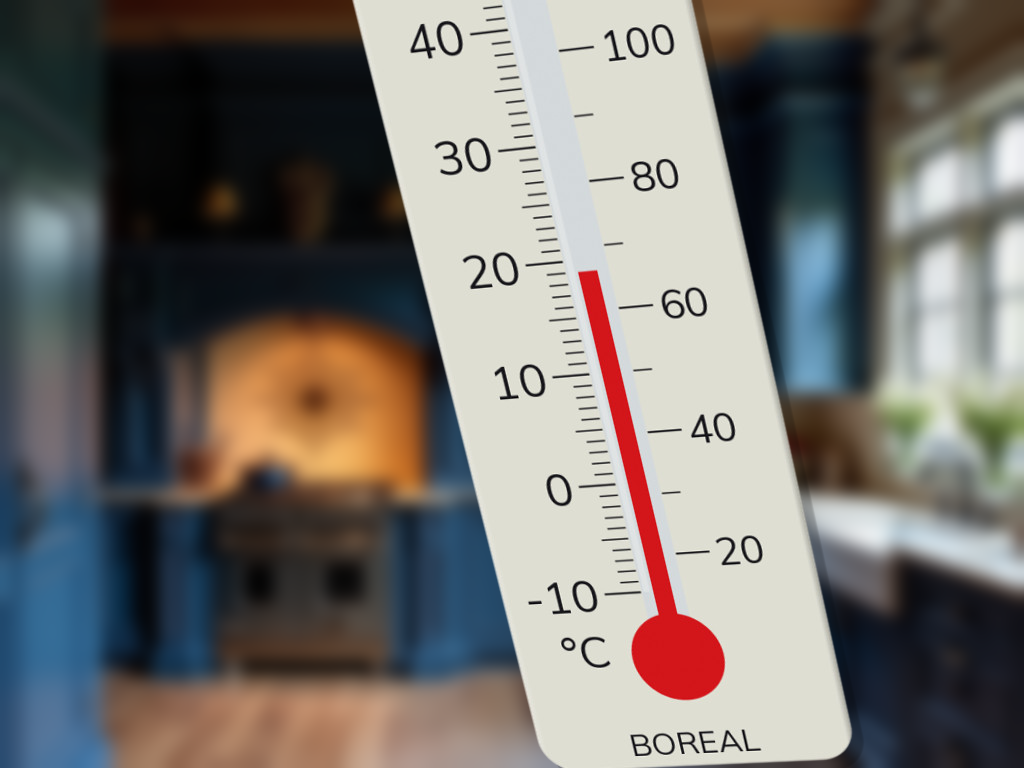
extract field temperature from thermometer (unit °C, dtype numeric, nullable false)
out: 19 °C
